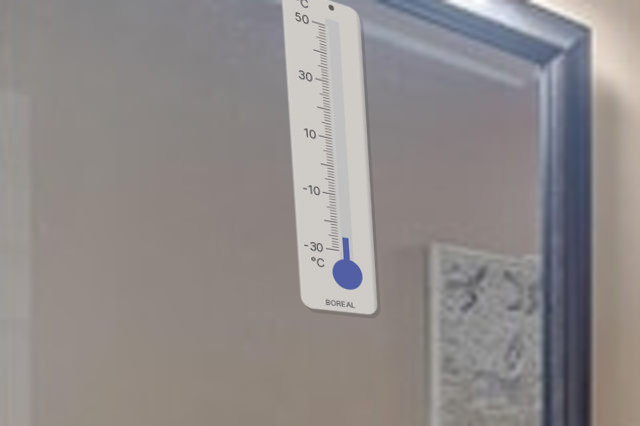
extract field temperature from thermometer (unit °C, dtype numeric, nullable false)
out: -25 °C
